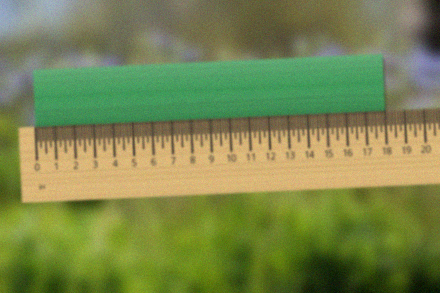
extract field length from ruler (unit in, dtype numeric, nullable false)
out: 18 in
